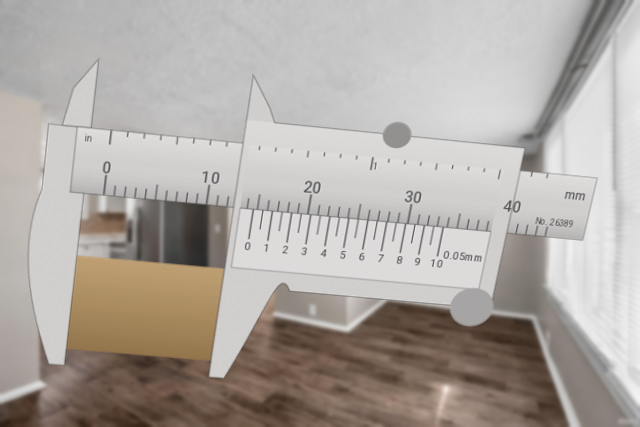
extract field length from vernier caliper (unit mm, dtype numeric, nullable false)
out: 14.6 mm
